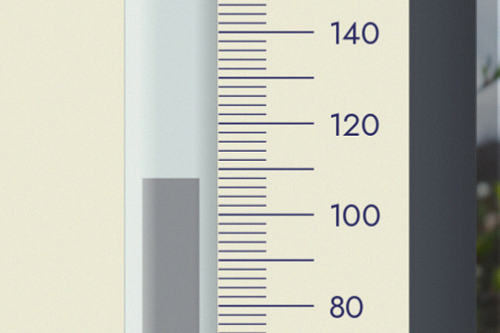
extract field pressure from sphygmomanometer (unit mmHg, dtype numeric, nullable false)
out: 108 mmHg
